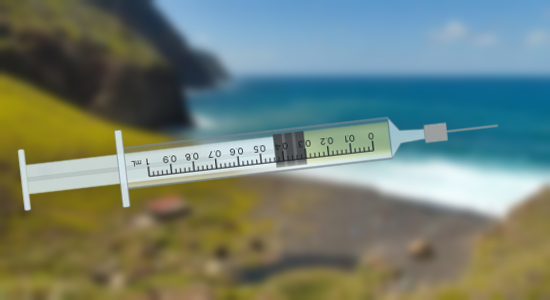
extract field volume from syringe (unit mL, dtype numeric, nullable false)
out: 0.3 mL
